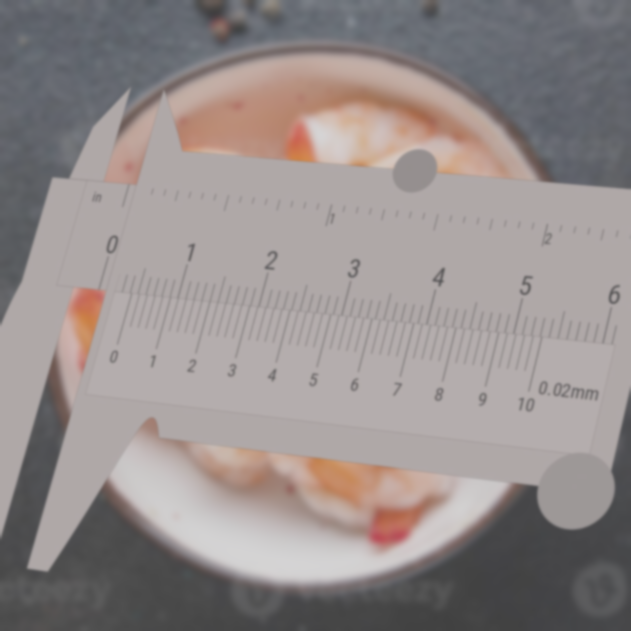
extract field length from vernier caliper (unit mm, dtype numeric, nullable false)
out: 4.2 mm
